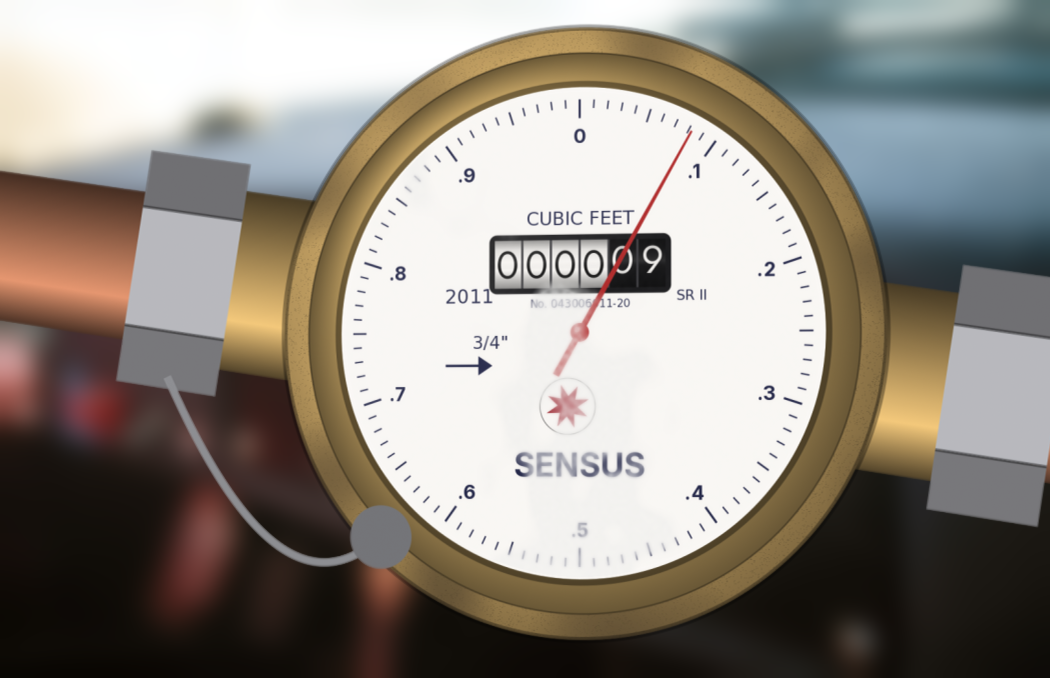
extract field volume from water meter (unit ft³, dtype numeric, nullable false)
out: 9.08 ft³
